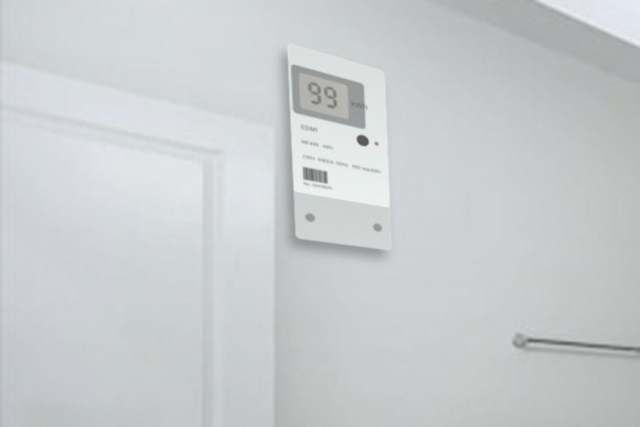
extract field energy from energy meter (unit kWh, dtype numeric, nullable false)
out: 99 kWh
